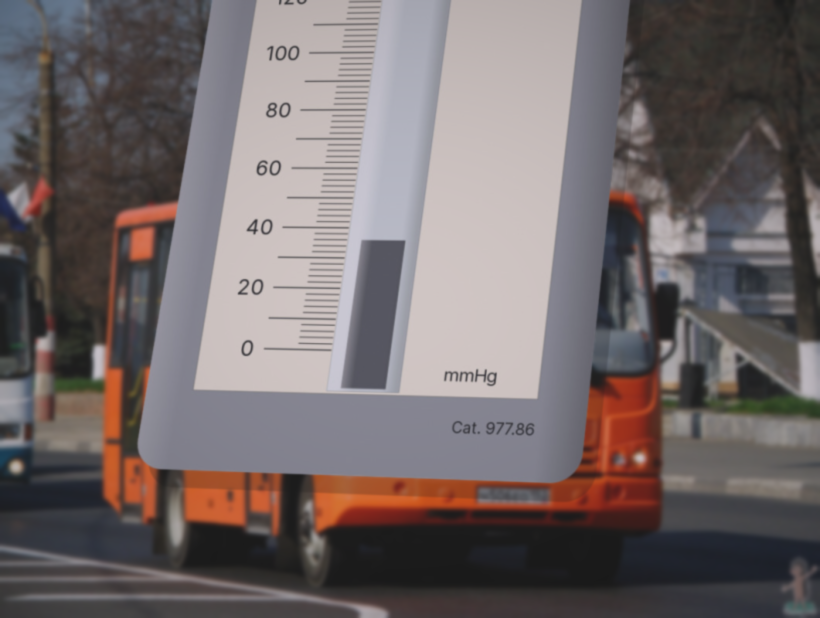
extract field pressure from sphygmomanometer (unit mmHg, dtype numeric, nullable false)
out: 36 mmHg
